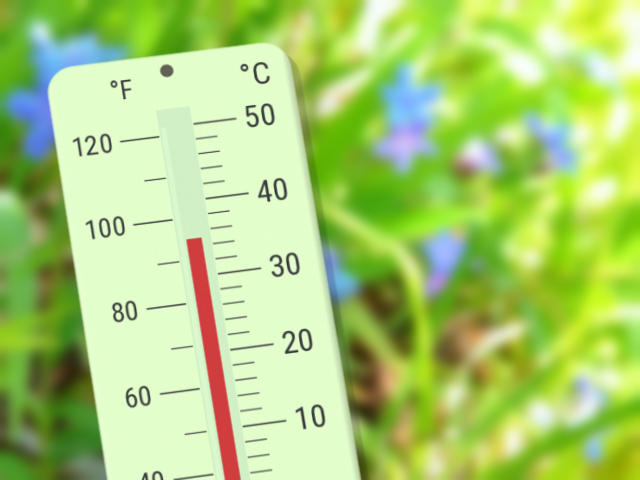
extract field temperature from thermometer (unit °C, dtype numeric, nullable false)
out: 35 °C
